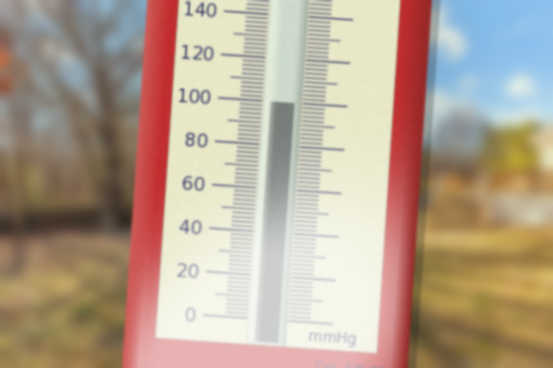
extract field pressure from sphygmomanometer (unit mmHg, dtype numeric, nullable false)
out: 100 mmHg
